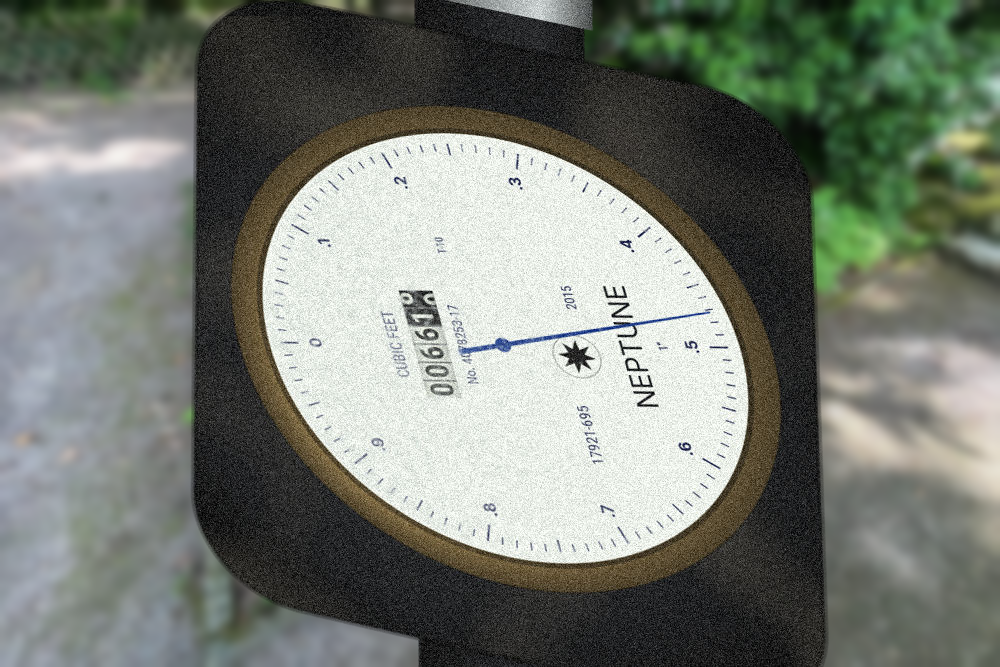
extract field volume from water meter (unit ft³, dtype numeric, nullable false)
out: 6618.47 ft³
